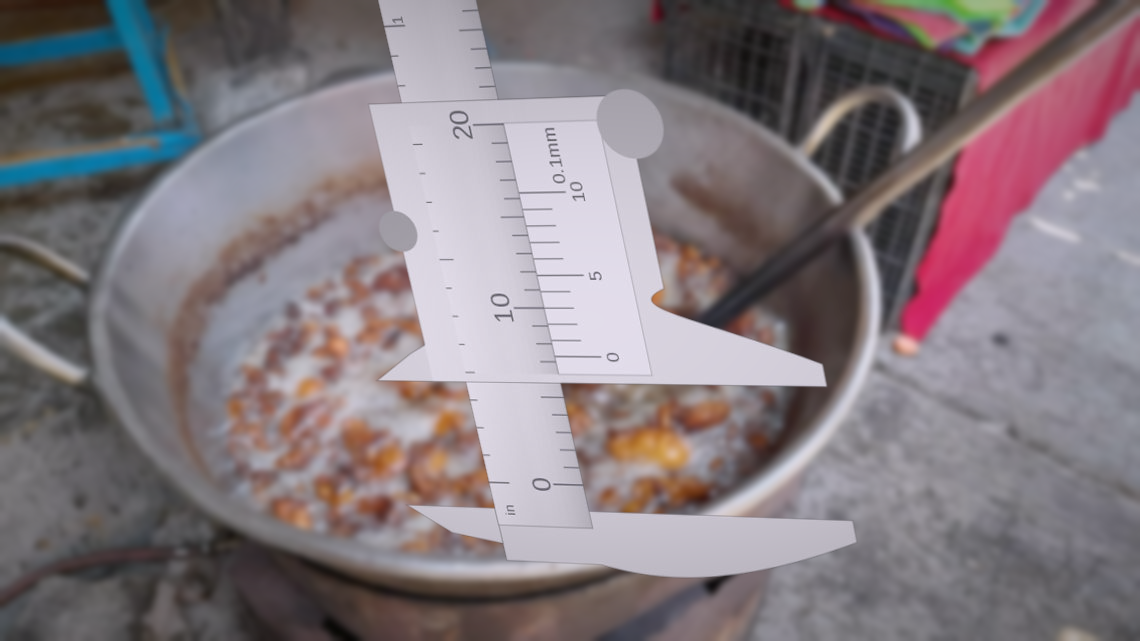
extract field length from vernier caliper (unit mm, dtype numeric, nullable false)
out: 7.3 mm
